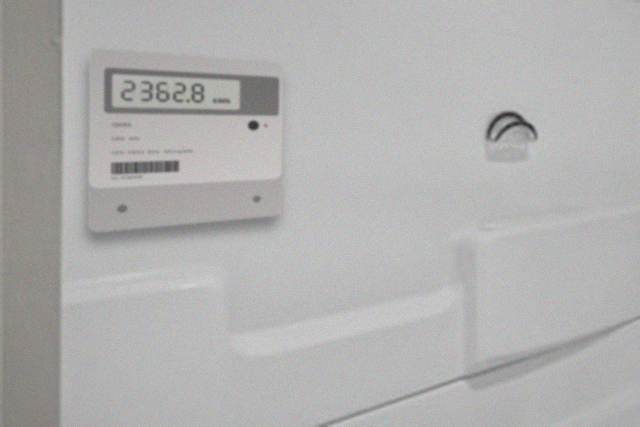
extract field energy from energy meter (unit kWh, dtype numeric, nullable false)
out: 2362.8 kWh
